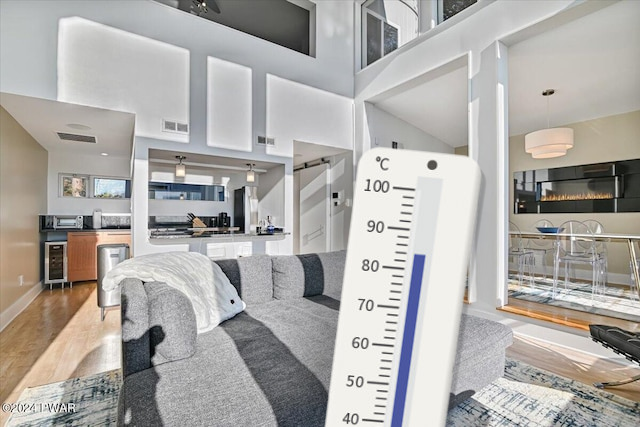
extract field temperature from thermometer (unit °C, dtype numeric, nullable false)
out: 84 °C
